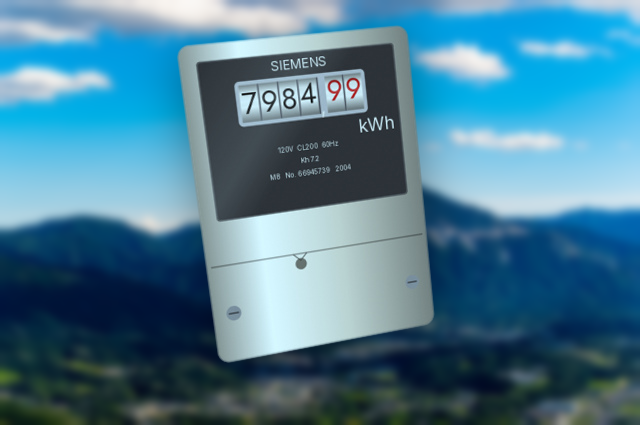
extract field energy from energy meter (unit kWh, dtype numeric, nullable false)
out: 7984.99 kWh
